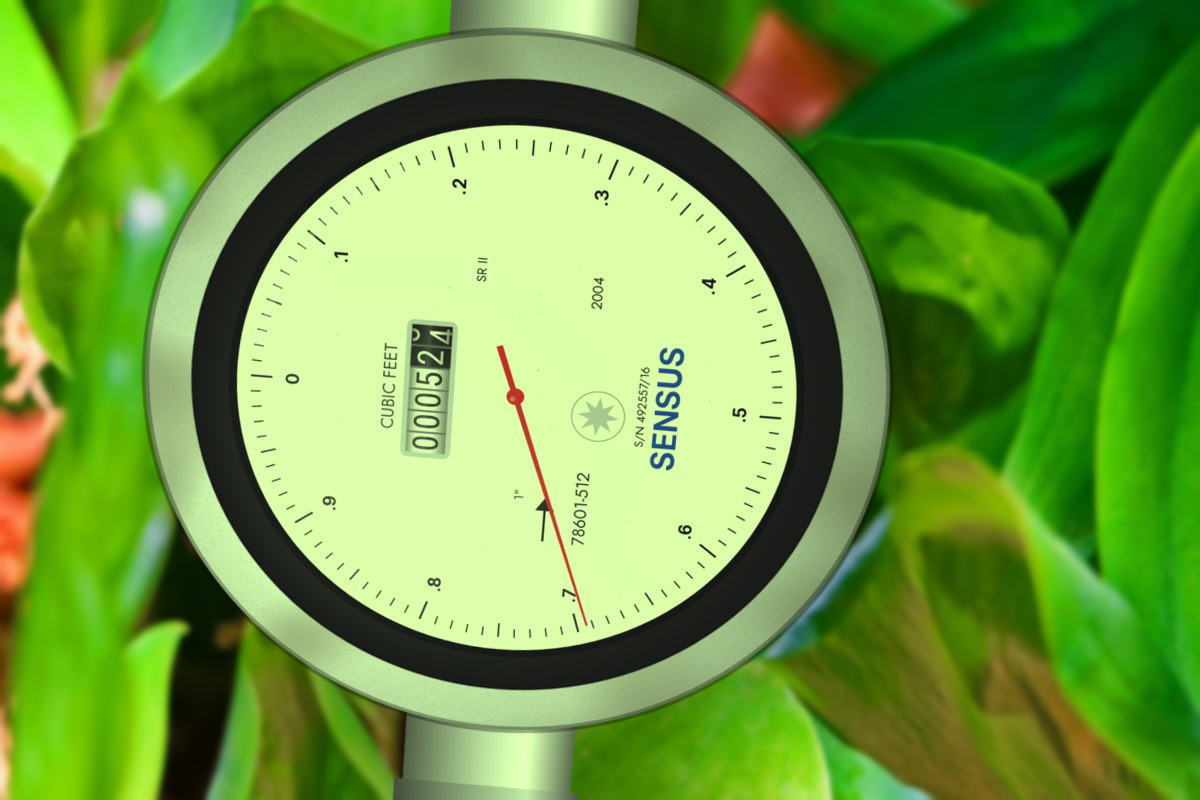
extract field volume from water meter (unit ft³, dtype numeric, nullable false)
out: 523.69 ft³
